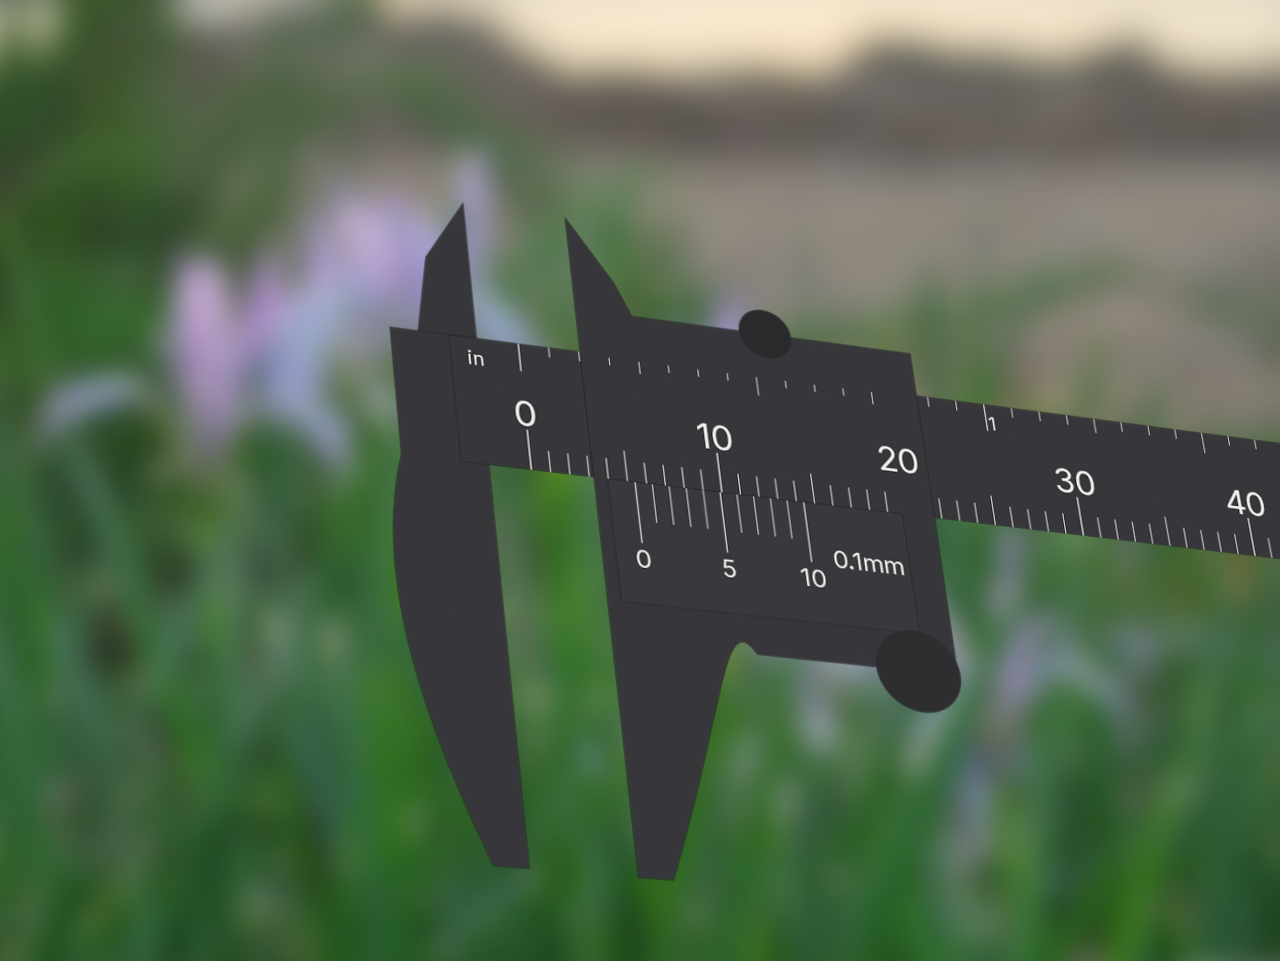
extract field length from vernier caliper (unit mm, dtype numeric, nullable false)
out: 5.4 mm
